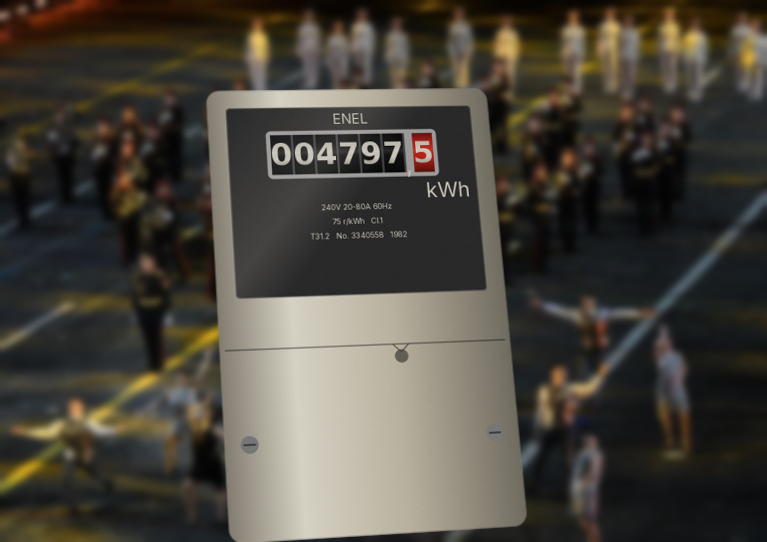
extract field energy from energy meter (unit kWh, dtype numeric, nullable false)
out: 4797.5 kWh
